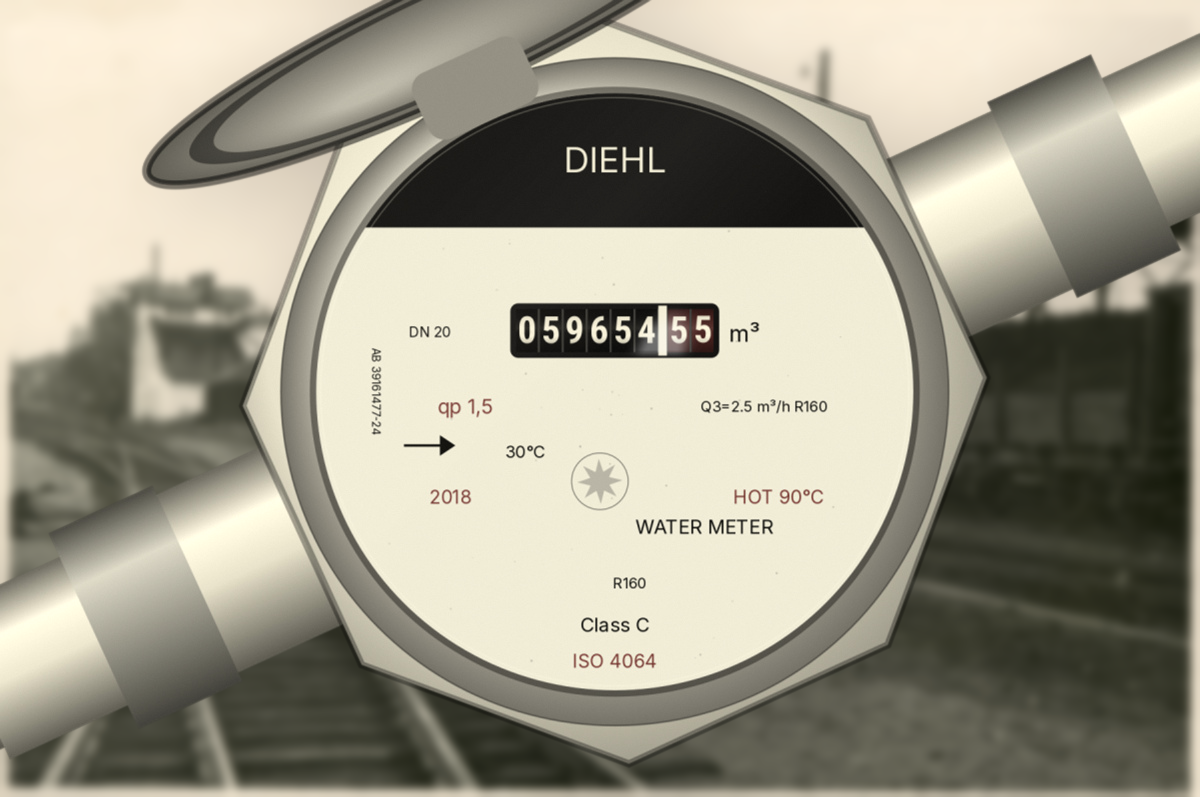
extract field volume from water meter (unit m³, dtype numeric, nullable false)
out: 59654.55 m³
